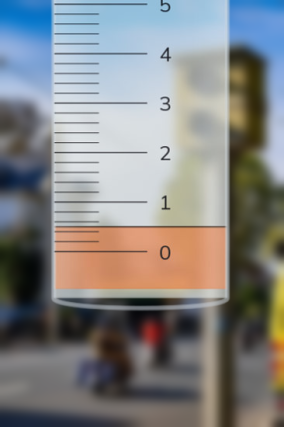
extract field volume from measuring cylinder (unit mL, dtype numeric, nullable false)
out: 0.5 mL
